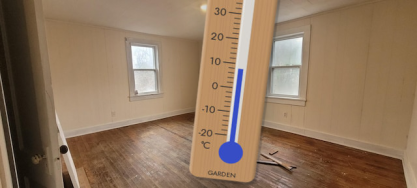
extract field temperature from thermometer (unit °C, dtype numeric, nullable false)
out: 8 °C
